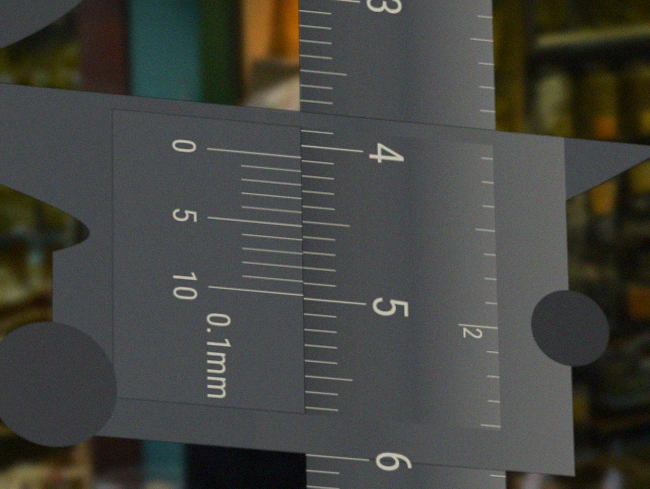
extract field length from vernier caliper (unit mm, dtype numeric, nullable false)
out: 40.8 mm
